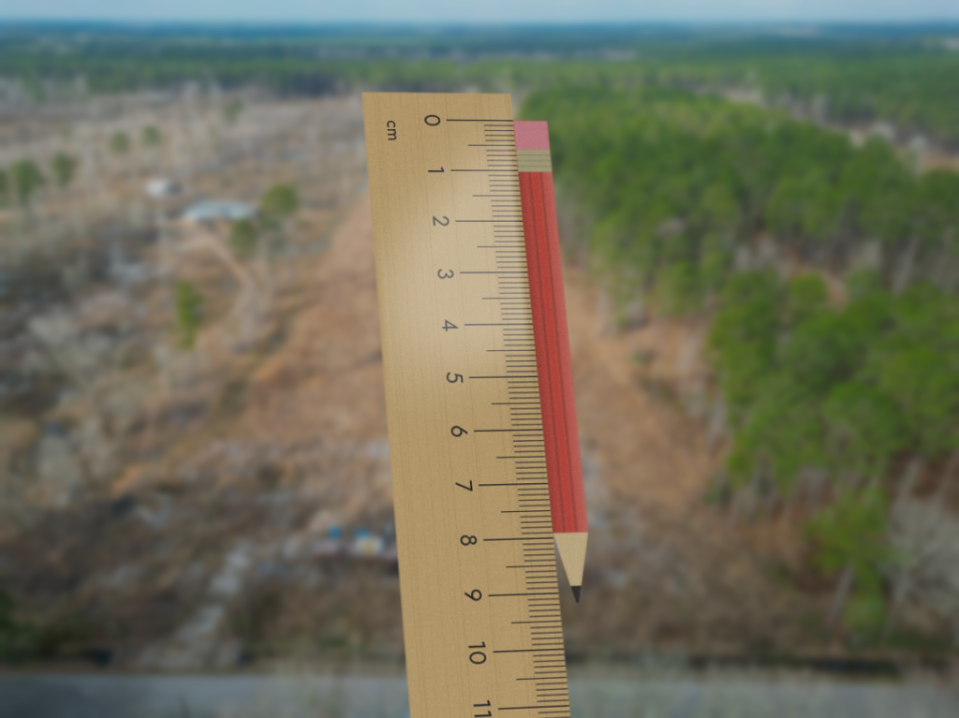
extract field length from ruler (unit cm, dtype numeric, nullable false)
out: 9.2 cm
